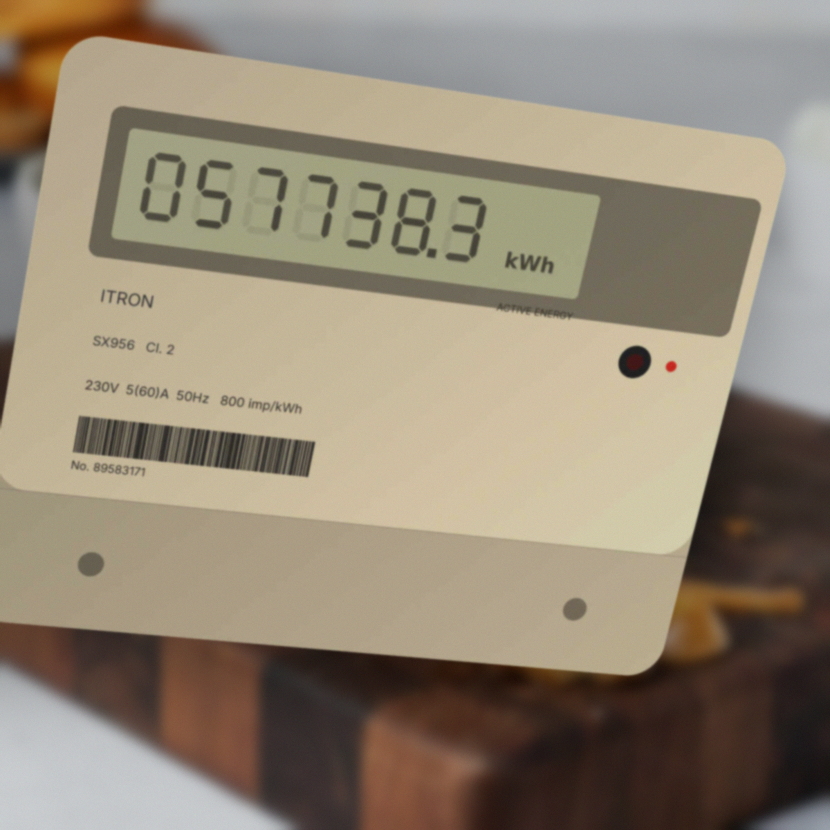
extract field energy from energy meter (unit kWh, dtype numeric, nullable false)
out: 57738.3 kWh
